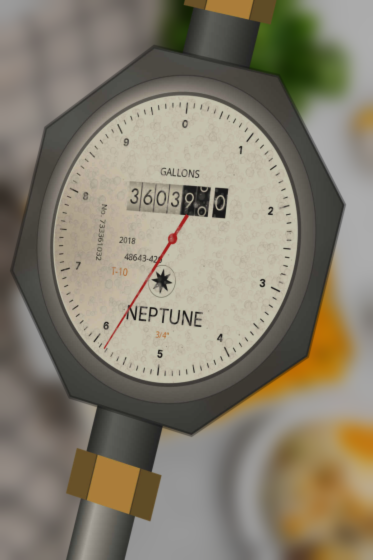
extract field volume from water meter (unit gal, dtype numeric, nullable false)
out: 3603985.8 gal
